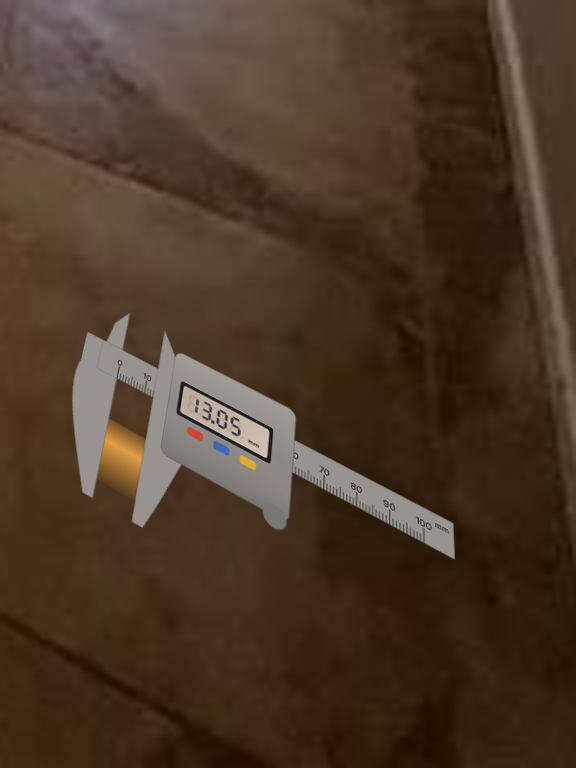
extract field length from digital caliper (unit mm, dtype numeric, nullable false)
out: 13.05 mm
